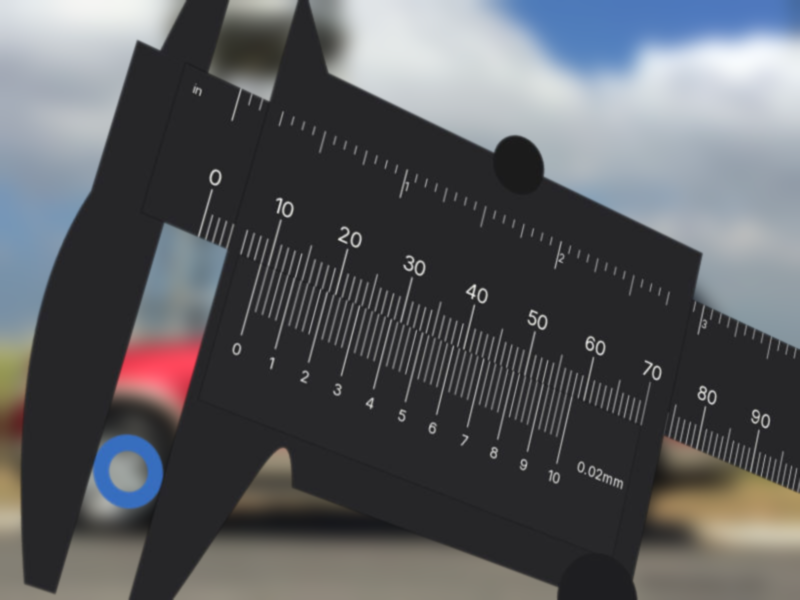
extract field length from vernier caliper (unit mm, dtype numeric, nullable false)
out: 9.0 mm
